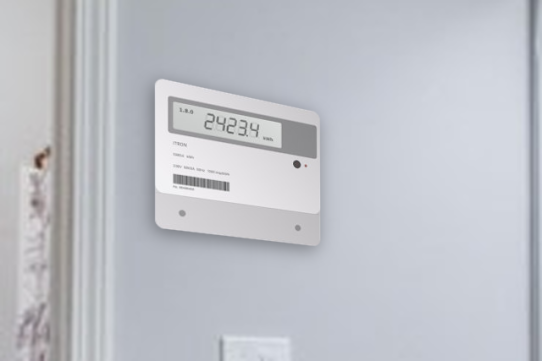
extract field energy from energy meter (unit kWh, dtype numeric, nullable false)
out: 2423.4 kWh
